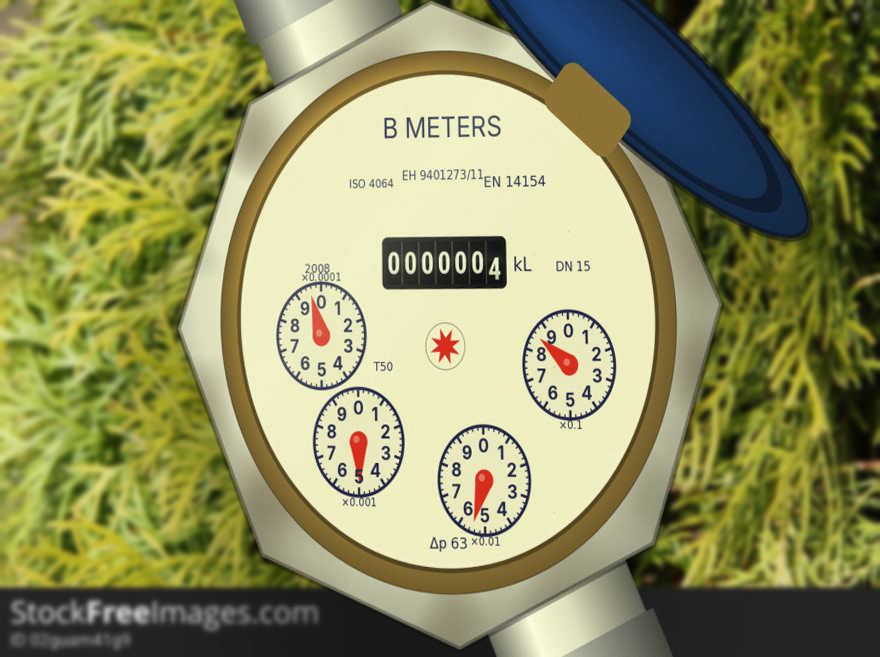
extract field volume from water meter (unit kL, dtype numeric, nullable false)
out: 3.8549 kL
